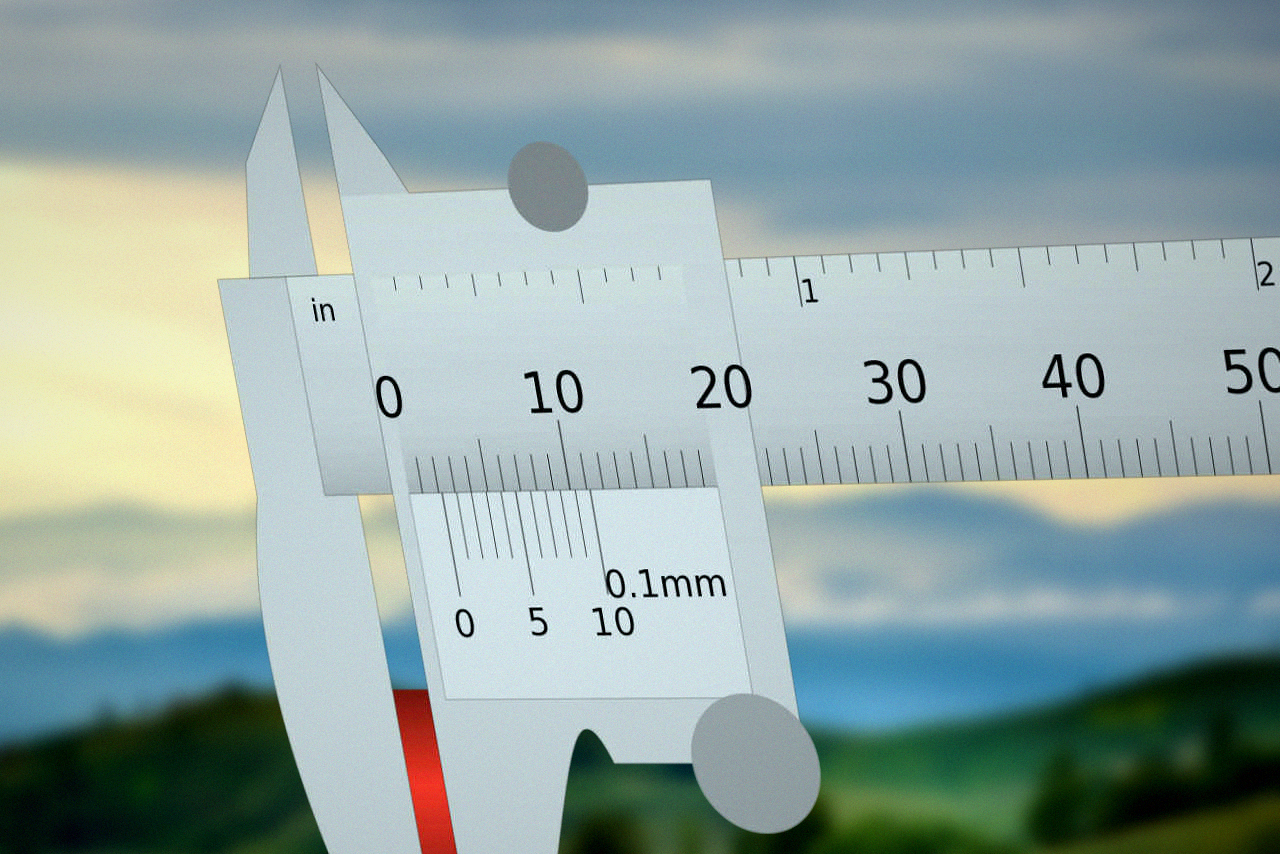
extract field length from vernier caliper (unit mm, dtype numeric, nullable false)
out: 2.2 mm
